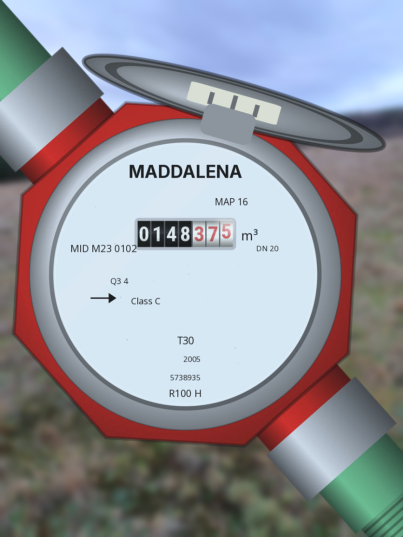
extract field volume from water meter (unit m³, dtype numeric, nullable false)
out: 148.375 m³
